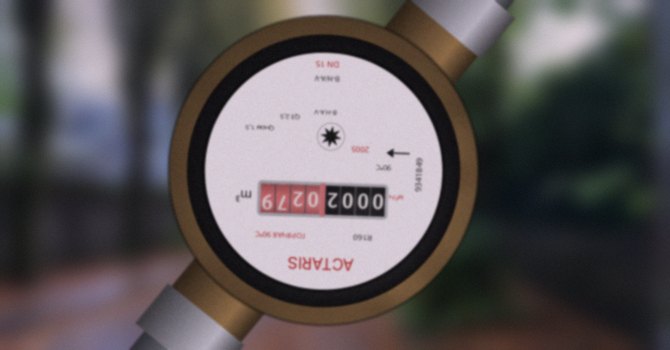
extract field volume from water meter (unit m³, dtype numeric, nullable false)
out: 2.0279 m³
